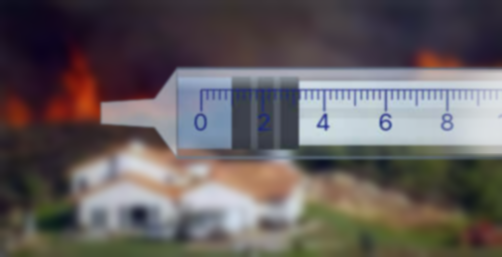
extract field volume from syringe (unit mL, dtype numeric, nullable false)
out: 1 mL
